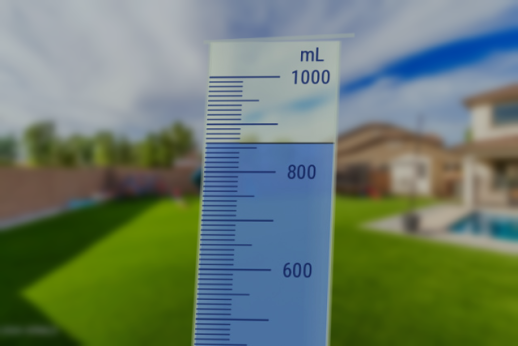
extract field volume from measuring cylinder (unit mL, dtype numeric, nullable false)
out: 860 mL
